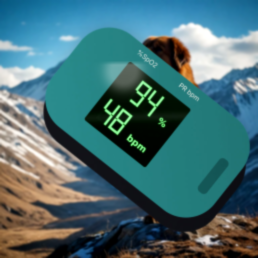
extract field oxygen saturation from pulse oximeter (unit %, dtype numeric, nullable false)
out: 94 %
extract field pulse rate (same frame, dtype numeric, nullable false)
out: 48 bpm
